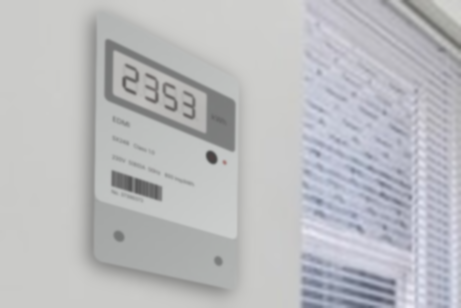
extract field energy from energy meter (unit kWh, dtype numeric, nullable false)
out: 2353 kWh
